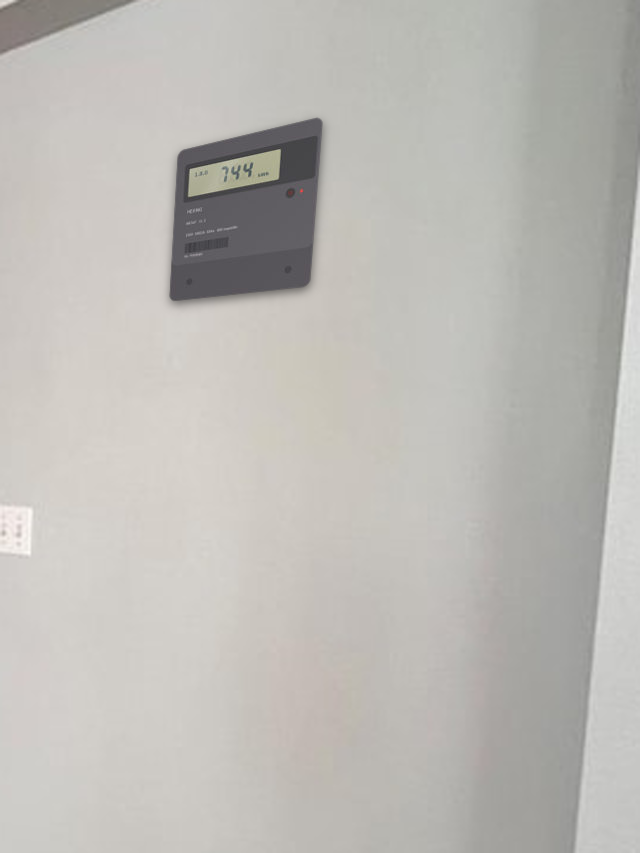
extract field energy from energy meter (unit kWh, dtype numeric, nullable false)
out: 744 kWh
